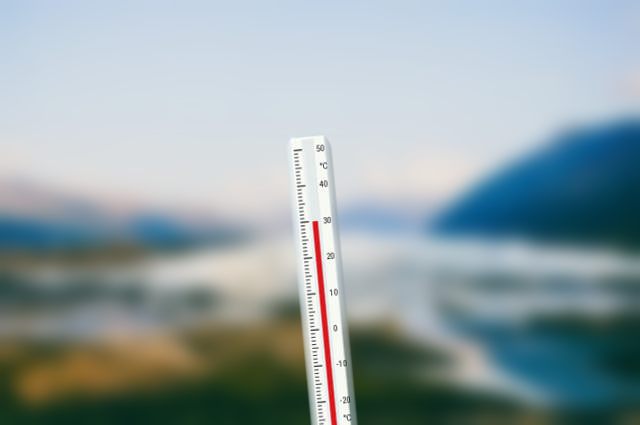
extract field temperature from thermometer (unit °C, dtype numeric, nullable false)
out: 30 °C
